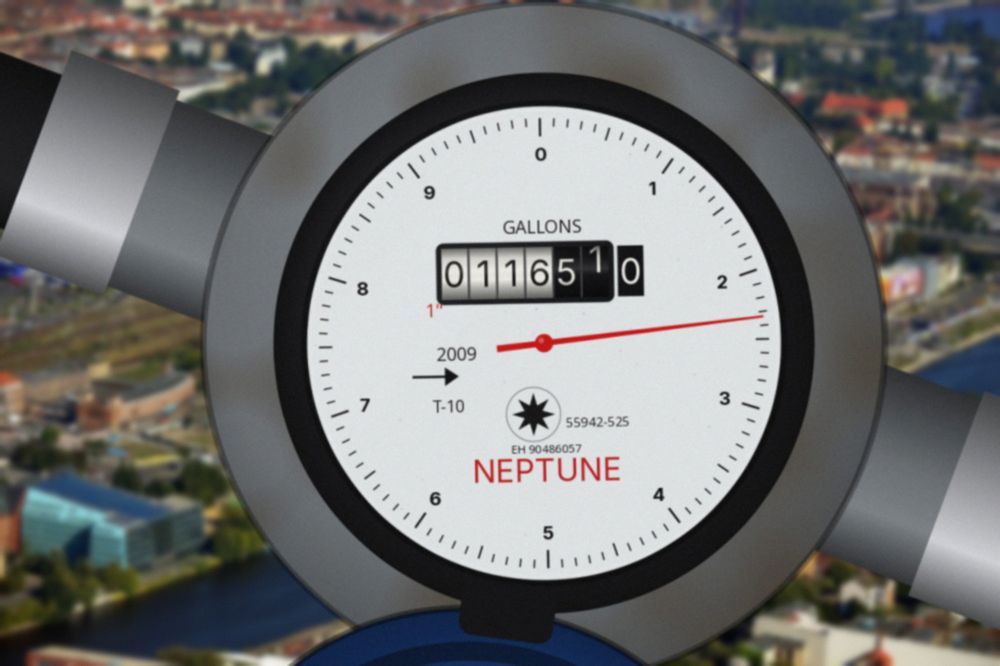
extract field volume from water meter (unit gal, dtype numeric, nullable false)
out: 116512.3 gal
